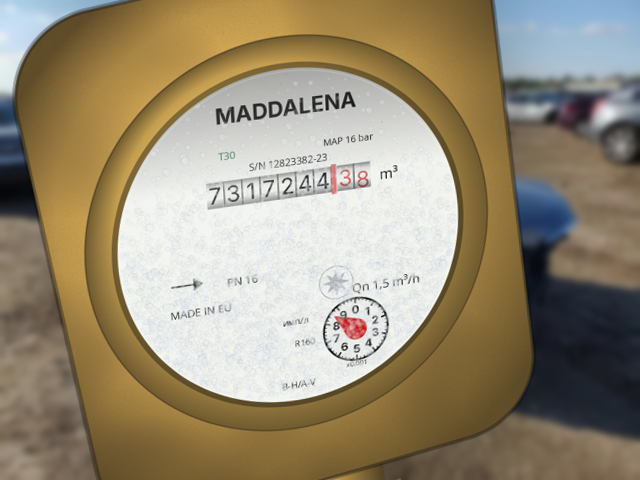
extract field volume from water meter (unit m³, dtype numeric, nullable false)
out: 7317244.378 m³
